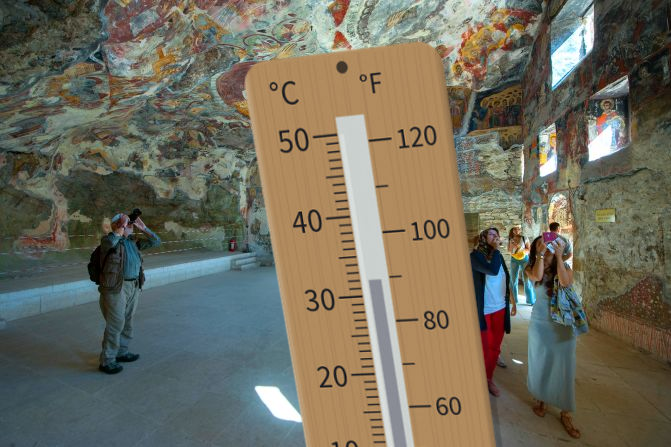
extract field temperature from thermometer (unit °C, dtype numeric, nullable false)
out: 32 °C
